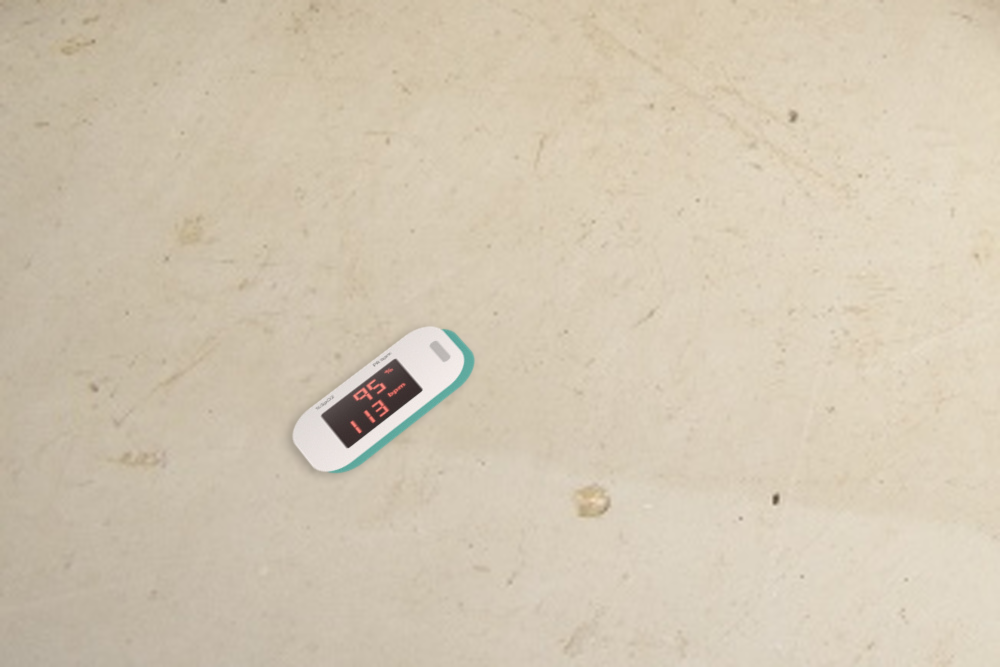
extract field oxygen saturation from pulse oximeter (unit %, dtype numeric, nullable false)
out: 95 %
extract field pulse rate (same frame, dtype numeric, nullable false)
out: 113 bpm
